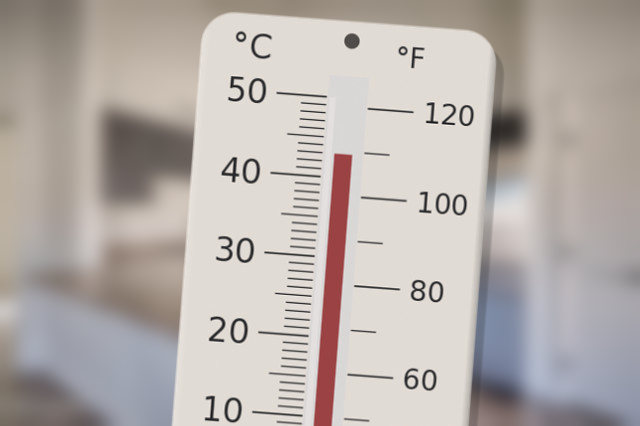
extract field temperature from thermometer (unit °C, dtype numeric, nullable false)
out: 43 °C
